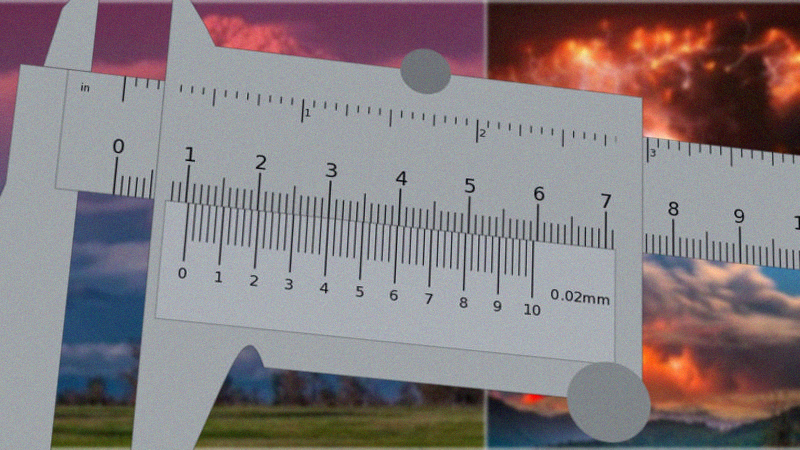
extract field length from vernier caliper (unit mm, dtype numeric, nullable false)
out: 10.4 mm
